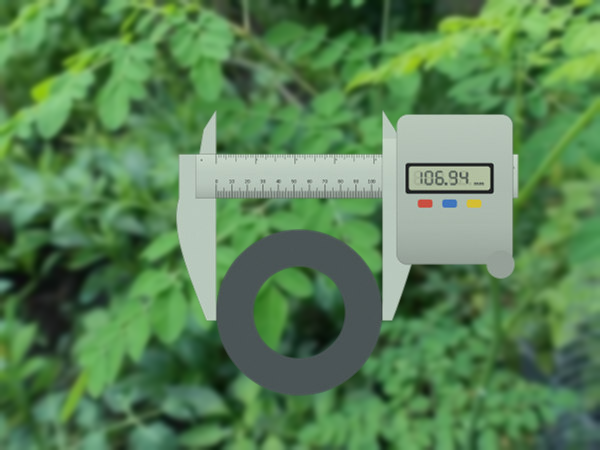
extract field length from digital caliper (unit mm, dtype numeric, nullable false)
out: 106.94 mm
